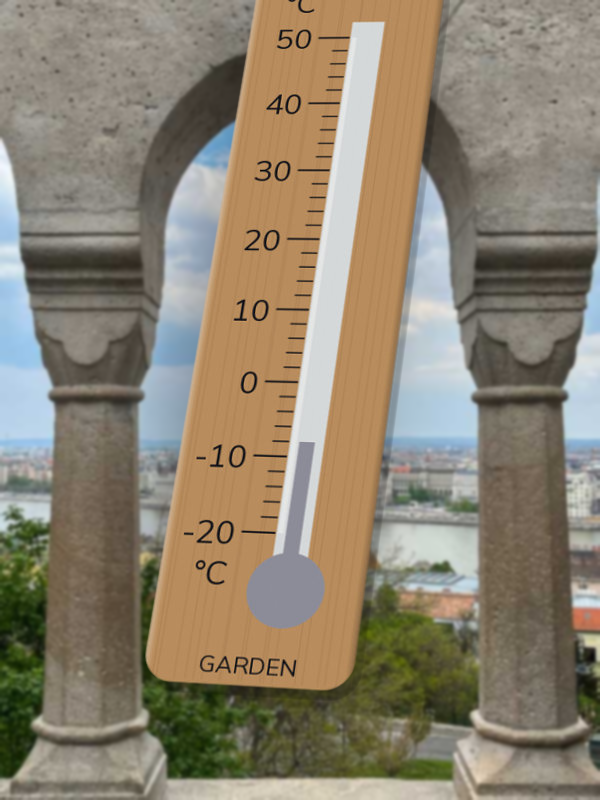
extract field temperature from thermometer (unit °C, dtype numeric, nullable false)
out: -8 °C
